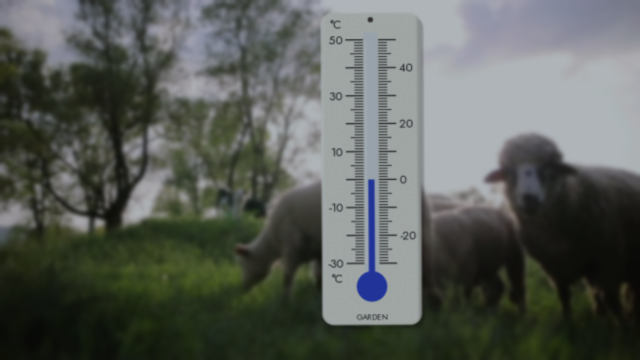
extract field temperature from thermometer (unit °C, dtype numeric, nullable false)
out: 0 °C
